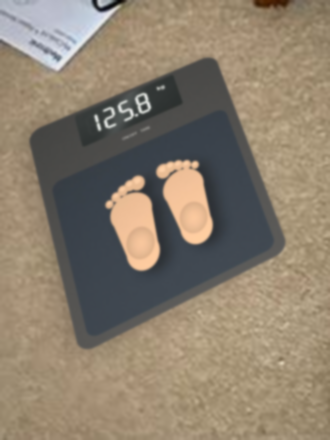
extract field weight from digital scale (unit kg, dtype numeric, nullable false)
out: 125.8 kg
